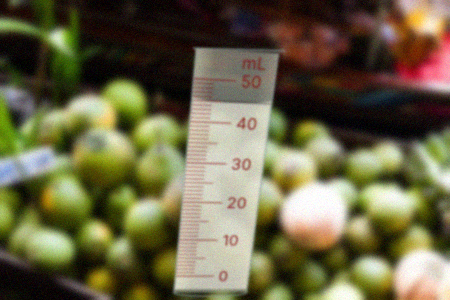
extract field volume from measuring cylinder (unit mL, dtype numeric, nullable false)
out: 45 mL
